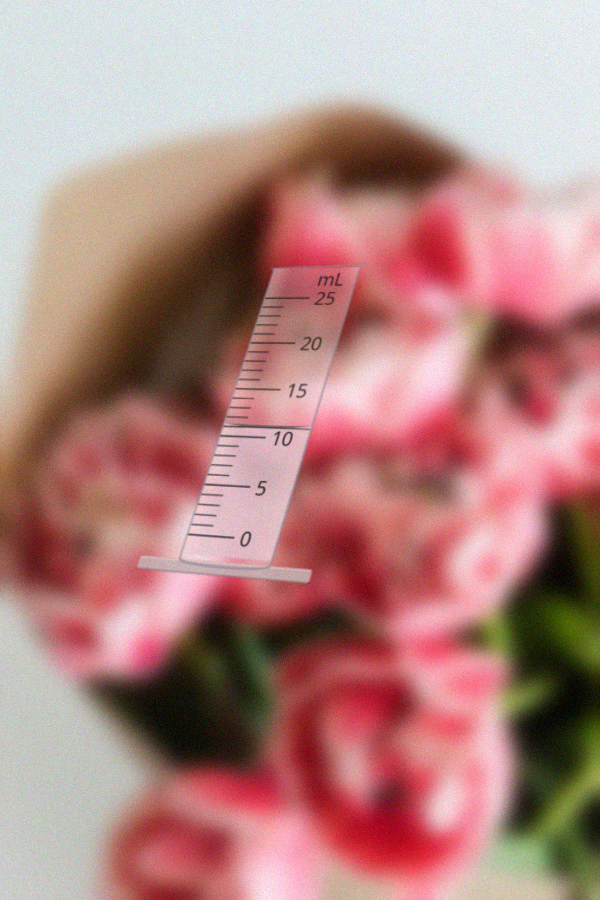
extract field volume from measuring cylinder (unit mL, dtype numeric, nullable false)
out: 11 mL
